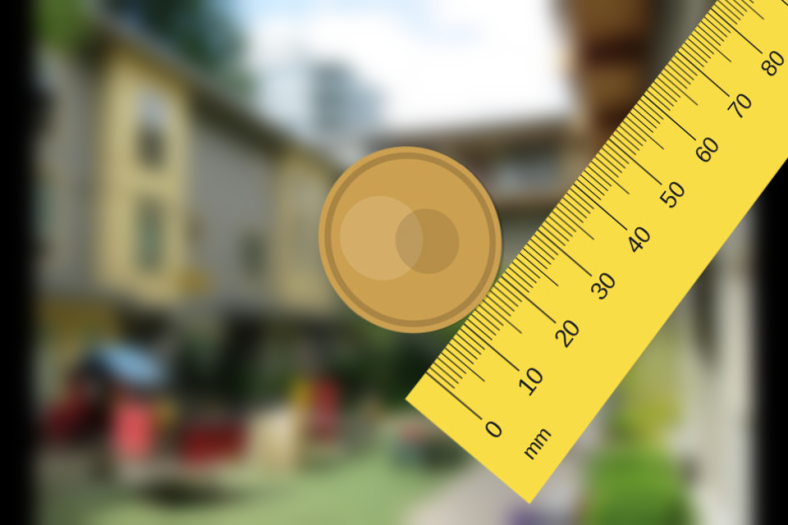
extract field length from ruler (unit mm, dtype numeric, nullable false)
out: 30 mm
